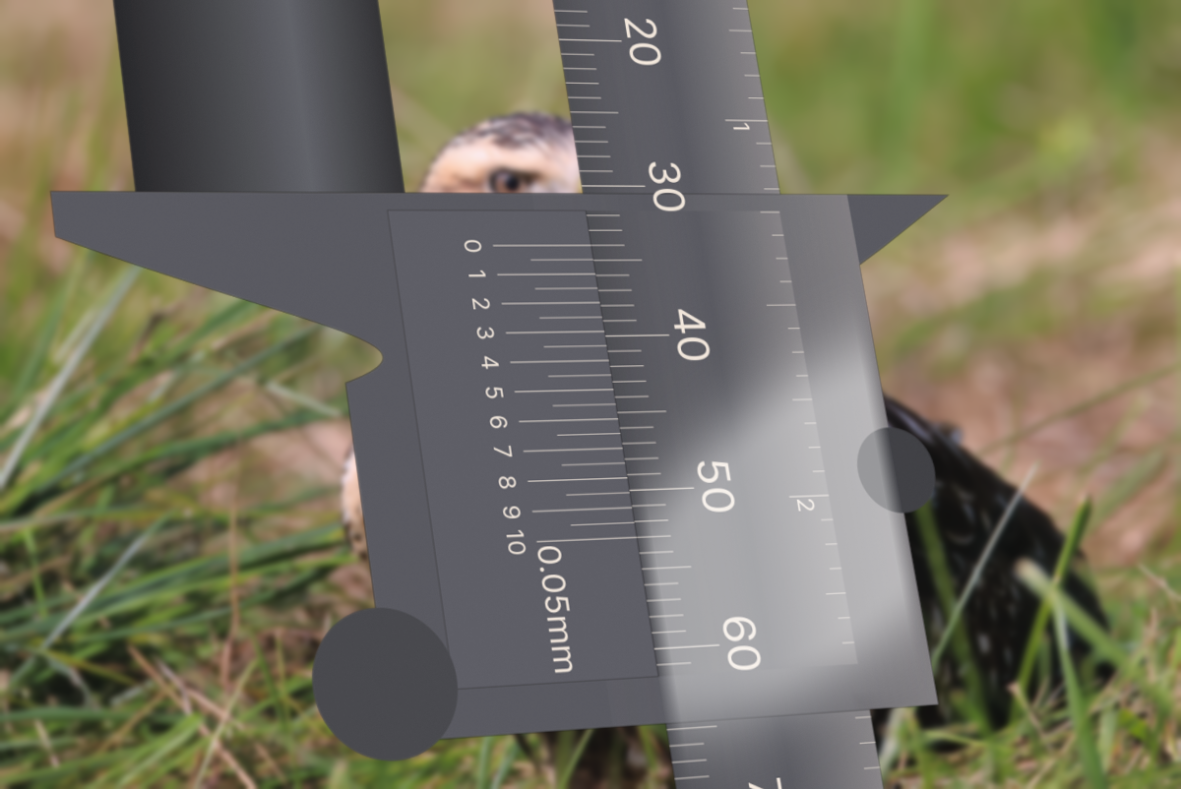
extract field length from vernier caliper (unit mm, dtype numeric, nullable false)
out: 34.0 mm
